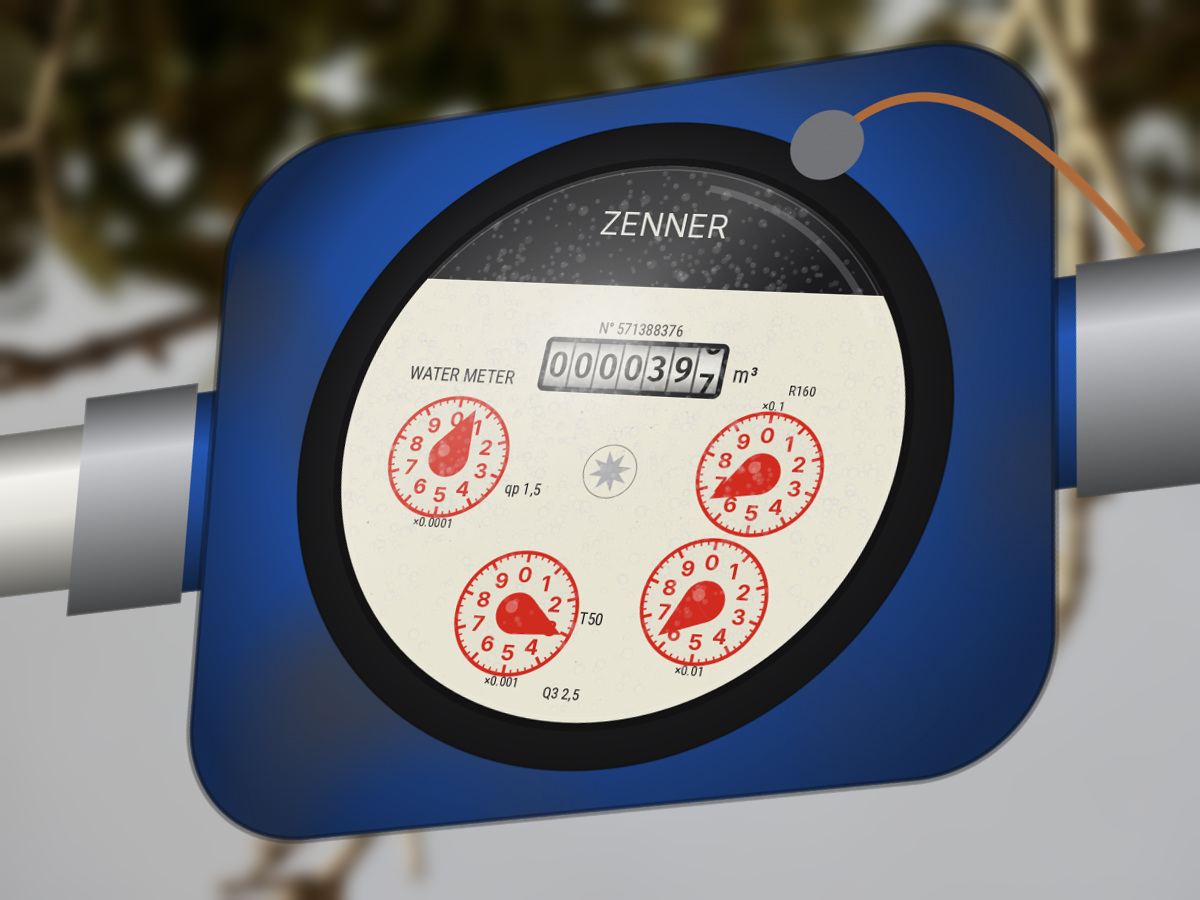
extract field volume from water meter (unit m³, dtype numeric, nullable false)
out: 396.6630 m³
